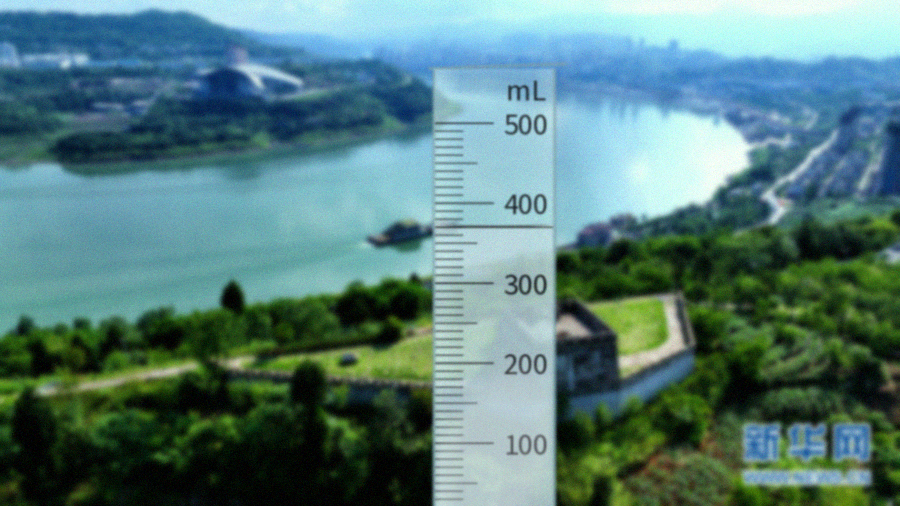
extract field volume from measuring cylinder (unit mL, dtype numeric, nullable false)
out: 370 mL
